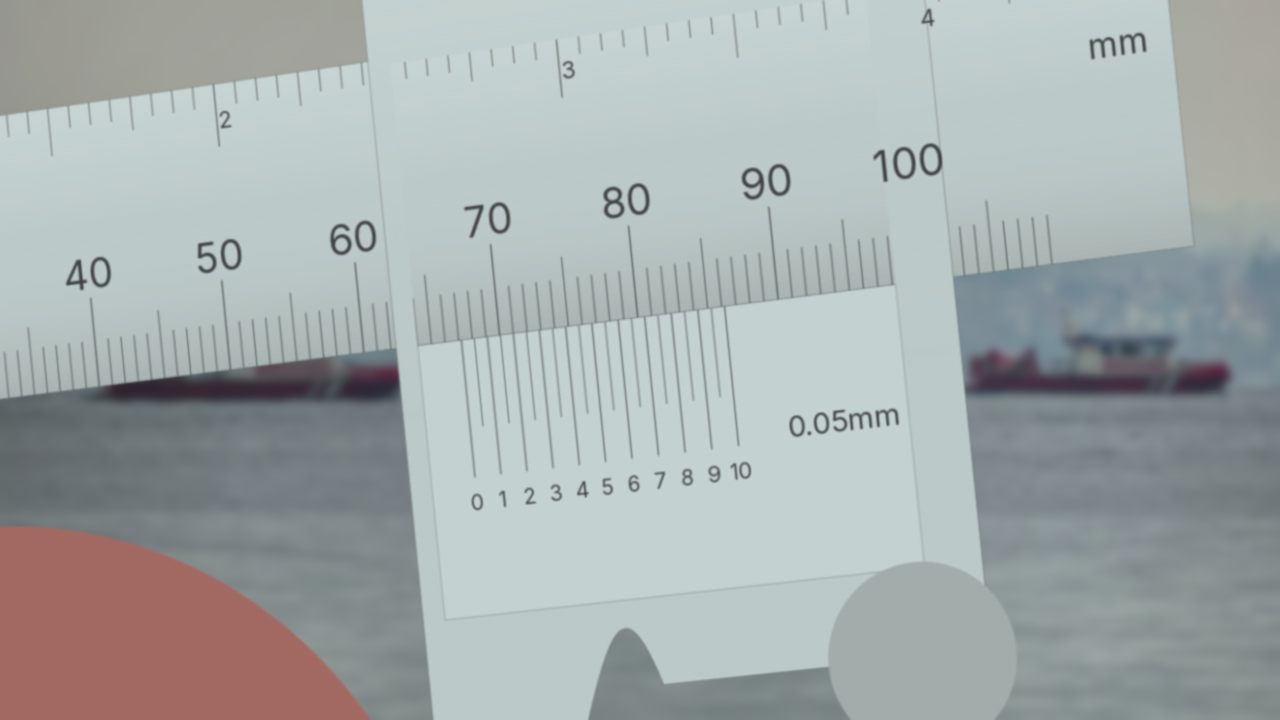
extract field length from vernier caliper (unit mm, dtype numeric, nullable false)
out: 67.2 mm
